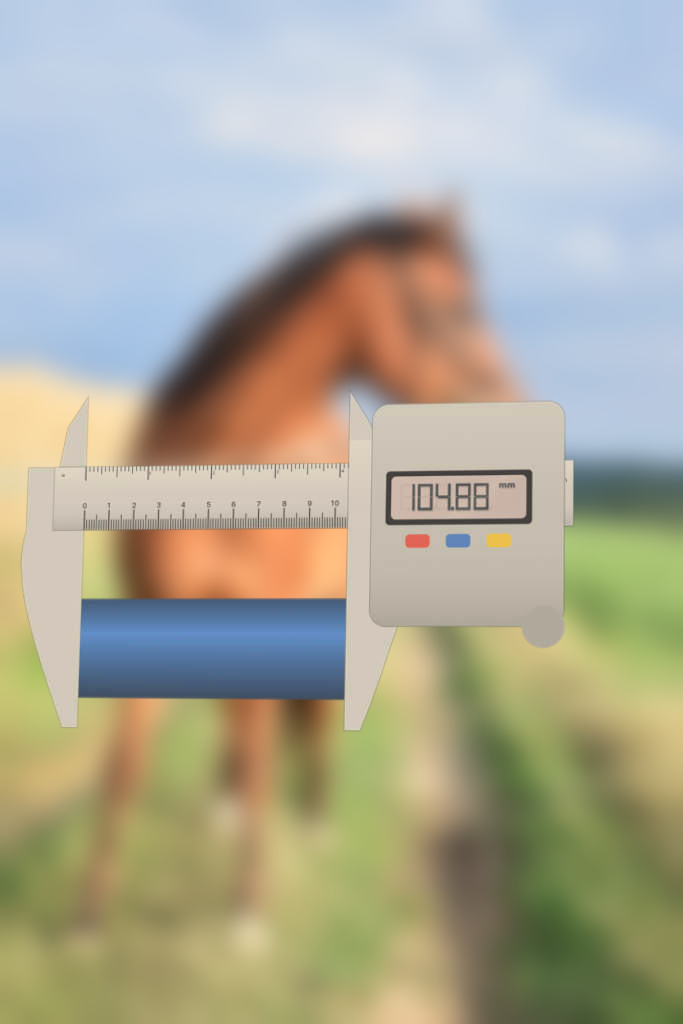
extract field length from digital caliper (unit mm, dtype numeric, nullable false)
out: 104.88 mm
